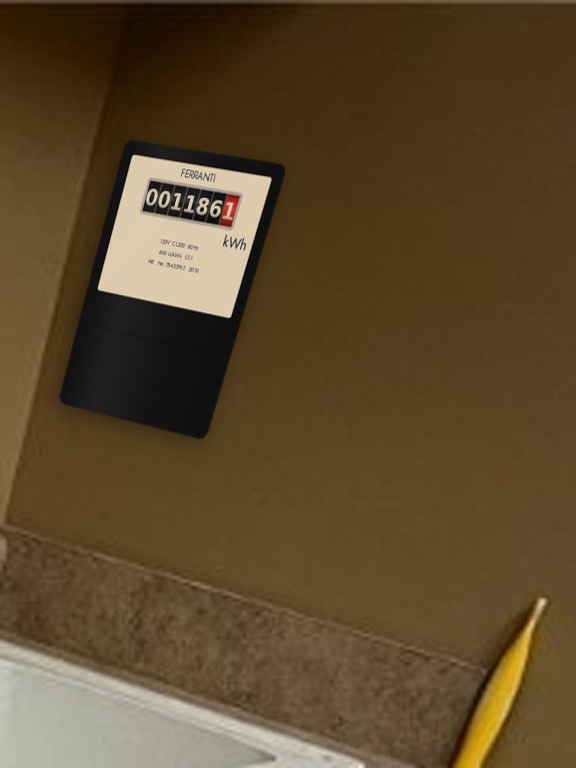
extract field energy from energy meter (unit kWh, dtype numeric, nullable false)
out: 1186.1 kWh
